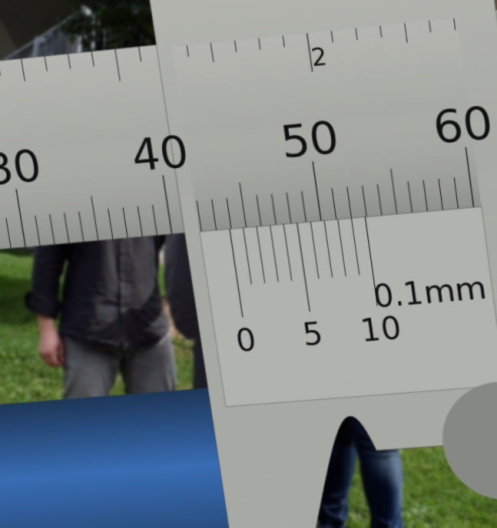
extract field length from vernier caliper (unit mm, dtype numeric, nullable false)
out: 43.9 mm
